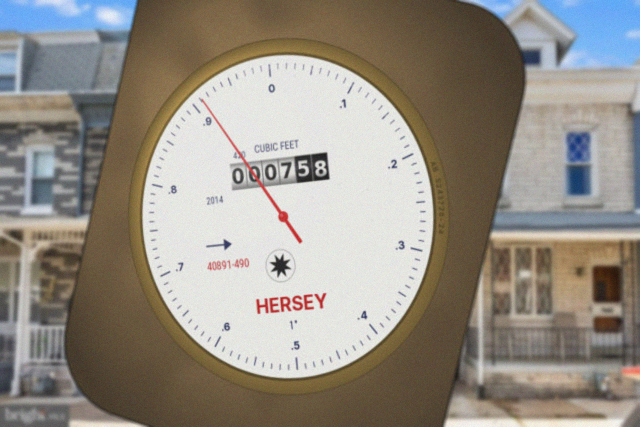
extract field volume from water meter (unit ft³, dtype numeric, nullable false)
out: 757.91 ft³
